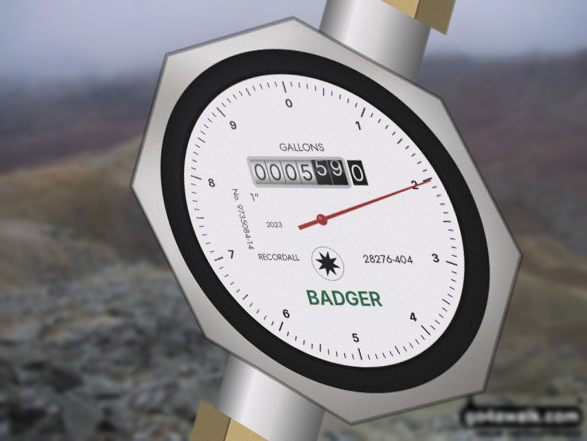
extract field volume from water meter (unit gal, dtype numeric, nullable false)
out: 5592.0 gal
